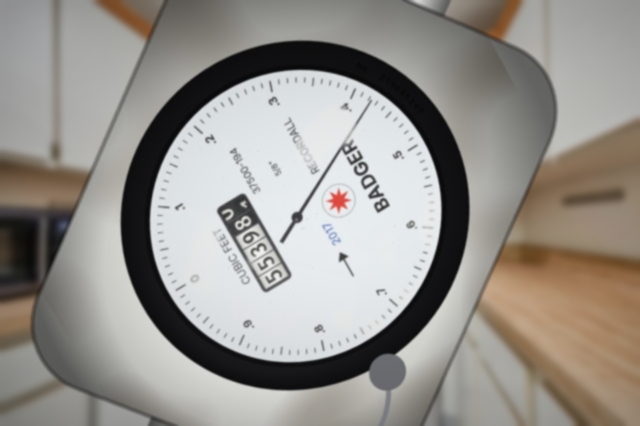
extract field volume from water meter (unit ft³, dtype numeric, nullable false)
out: 553980.42 ft³
